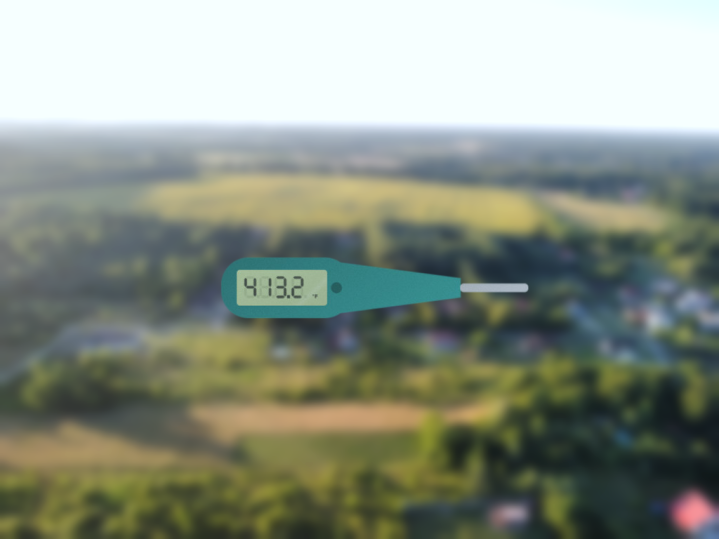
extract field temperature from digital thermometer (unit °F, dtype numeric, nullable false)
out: 413.2 °F
